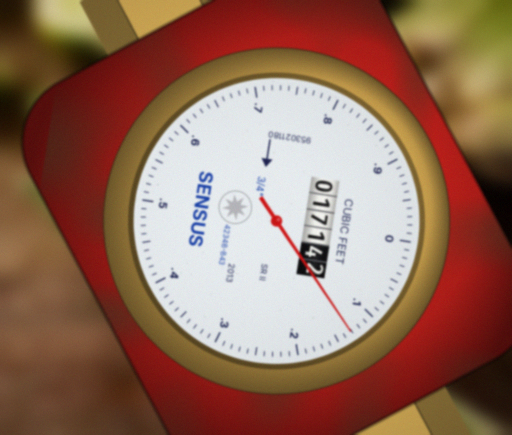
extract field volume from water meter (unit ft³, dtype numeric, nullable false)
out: 17142.13 ft³
